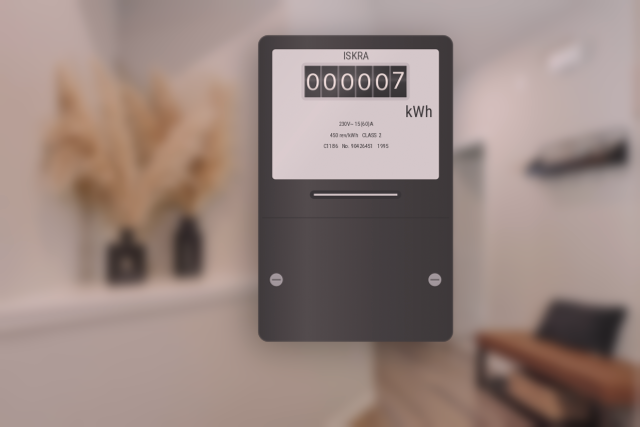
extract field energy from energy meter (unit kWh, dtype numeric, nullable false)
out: 7 kWh
